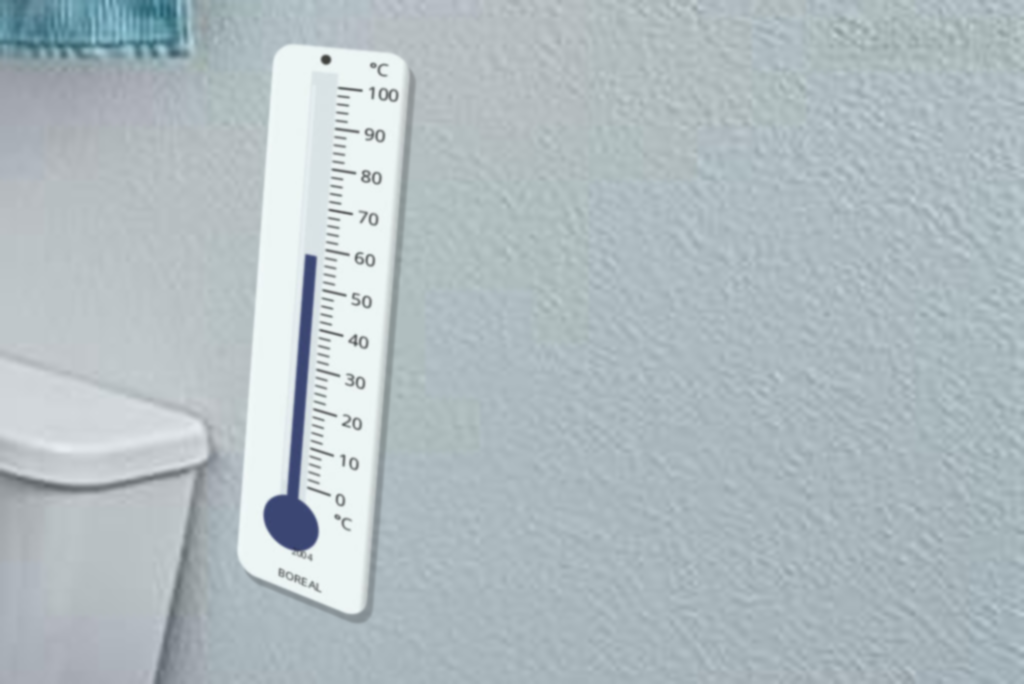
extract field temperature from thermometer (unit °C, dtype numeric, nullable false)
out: 58 °C
